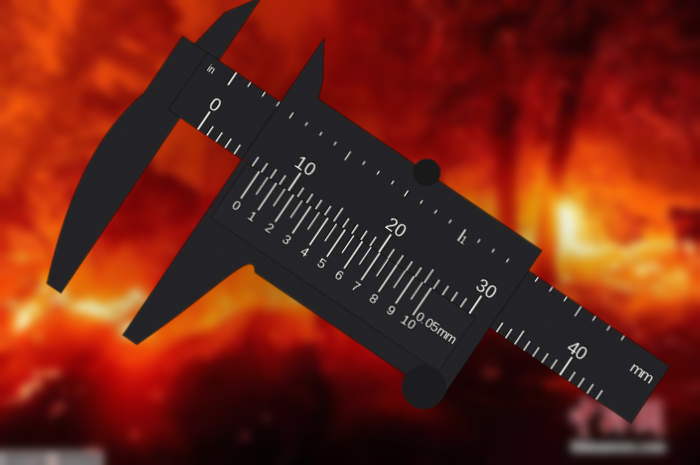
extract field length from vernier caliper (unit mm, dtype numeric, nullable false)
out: 6.8 mm
